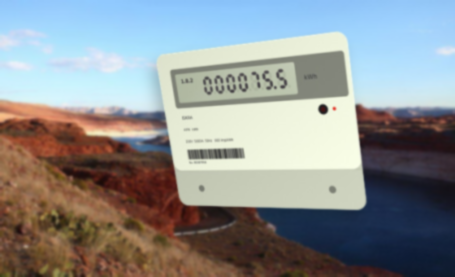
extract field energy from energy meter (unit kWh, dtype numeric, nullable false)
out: 75.5 kWh
